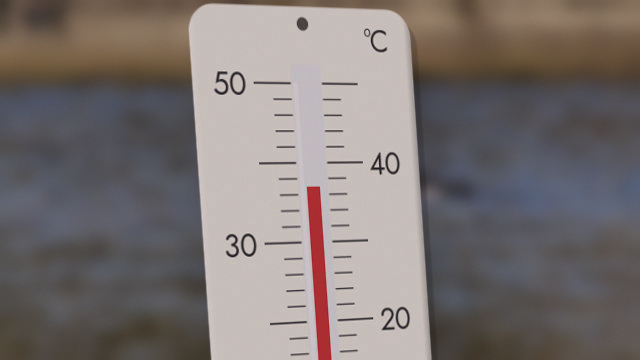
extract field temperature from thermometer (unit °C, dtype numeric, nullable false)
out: 37 °C
